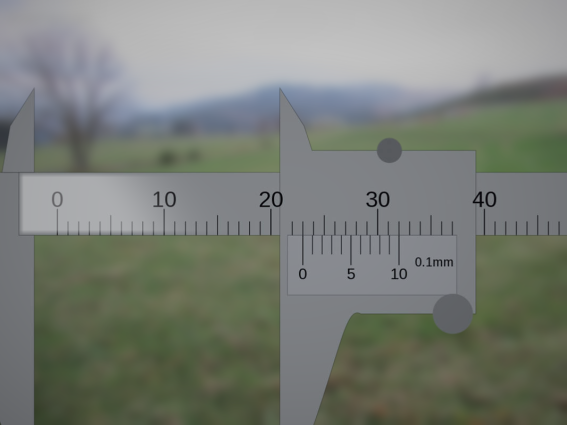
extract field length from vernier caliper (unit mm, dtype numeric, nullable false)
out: 23.0 mm
